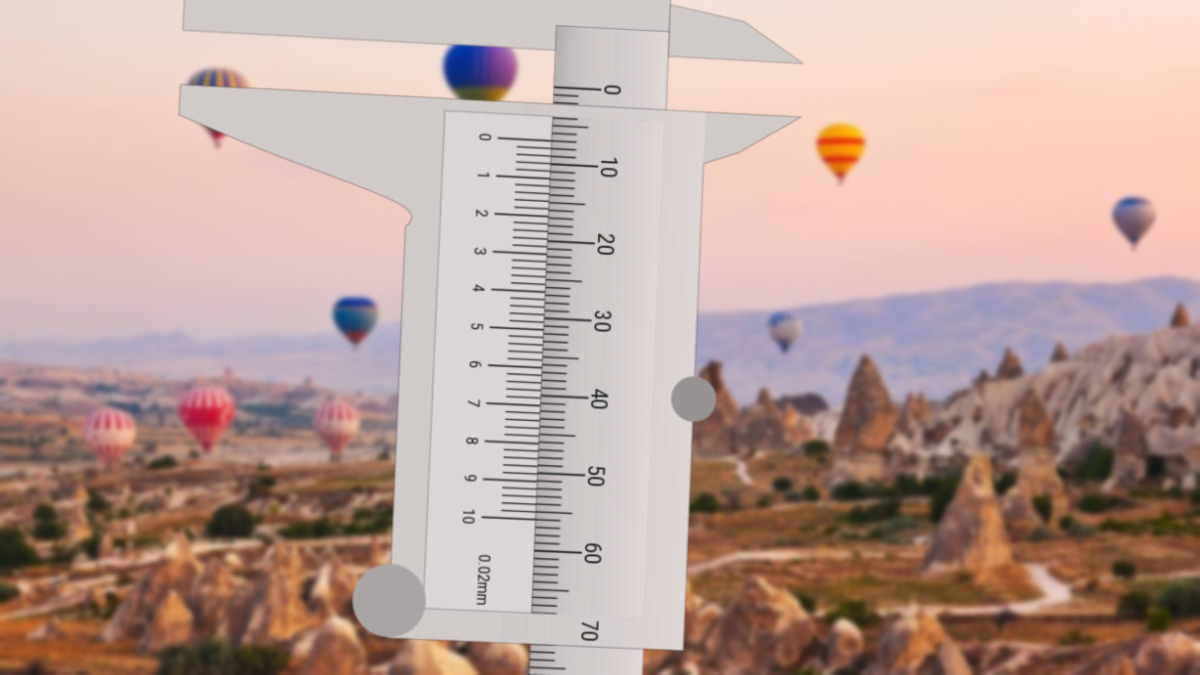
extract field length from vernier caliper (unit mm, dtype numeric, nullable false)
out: 7.0 mm
